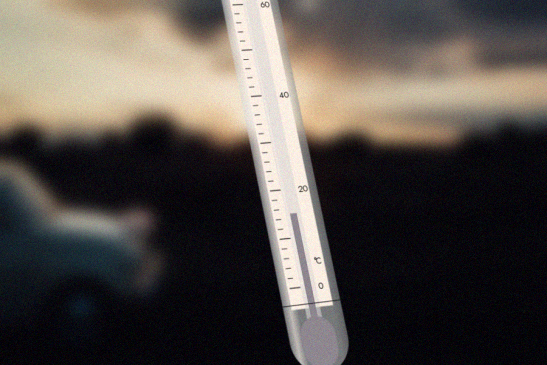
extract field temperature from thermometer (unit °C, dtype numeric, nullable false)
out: 15 °C
